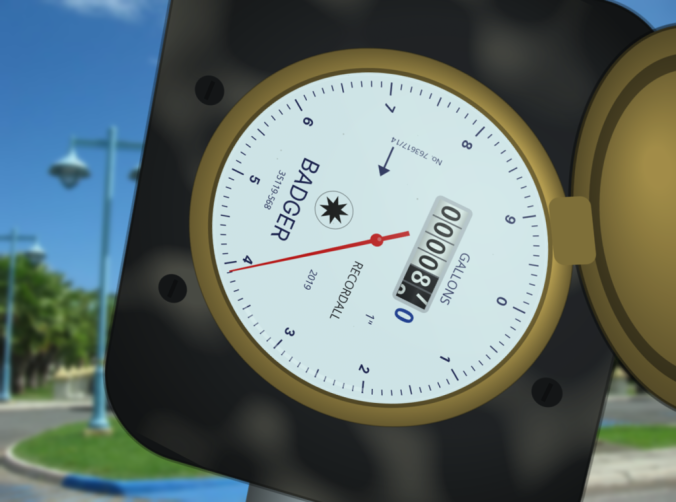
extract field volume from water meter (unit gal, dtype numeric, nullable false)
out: 873.9 gal
